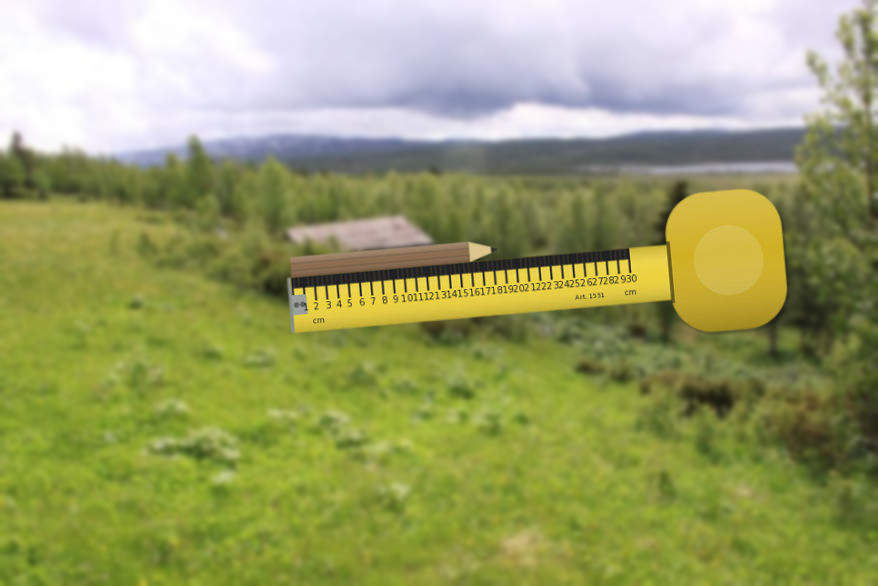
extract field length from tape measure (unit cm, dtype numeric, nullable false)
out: 18.5 cm
